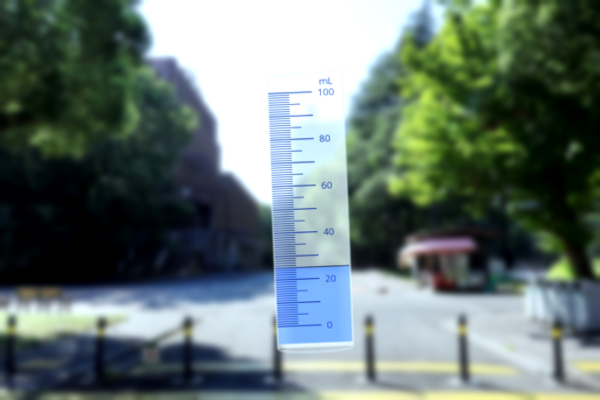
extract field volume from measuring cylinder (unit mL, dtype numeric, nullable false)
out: 25 mL
